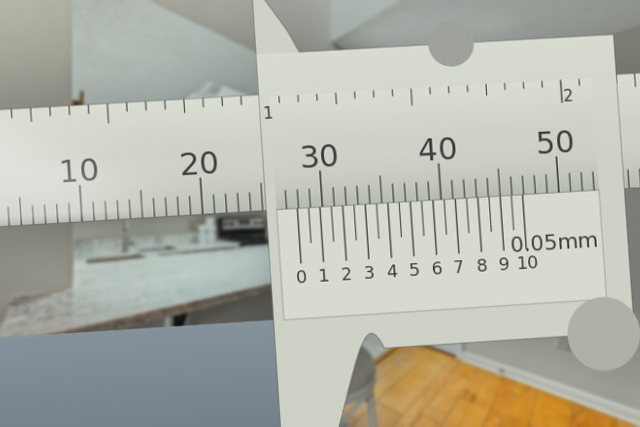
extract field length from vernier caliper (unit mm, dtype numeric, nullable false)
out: 27.9 mm
